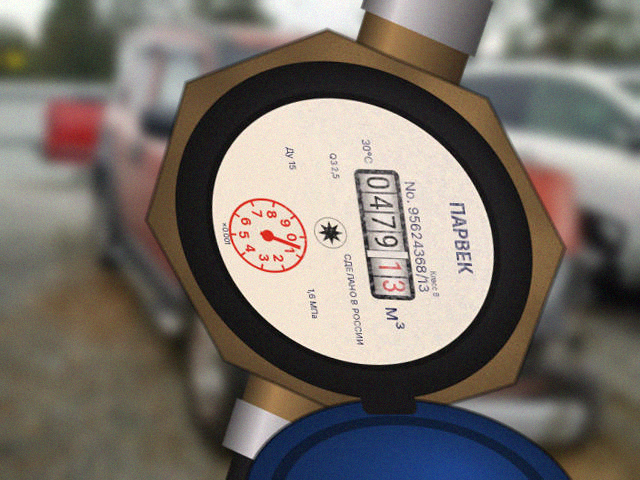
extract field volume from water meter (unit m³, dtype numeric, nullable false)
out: 479.130 m³
